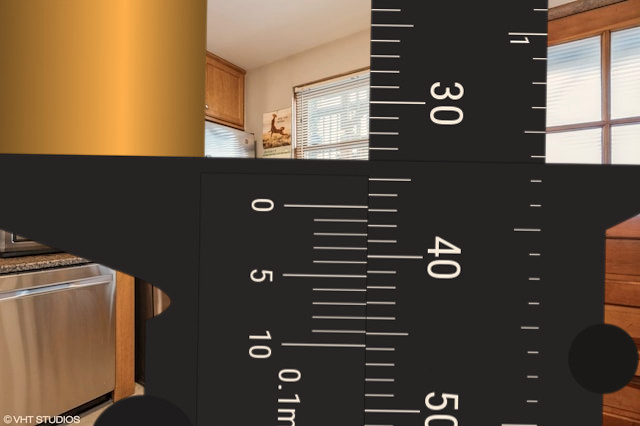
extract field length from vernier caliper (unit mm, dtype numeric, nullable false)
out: 36.8 mm
